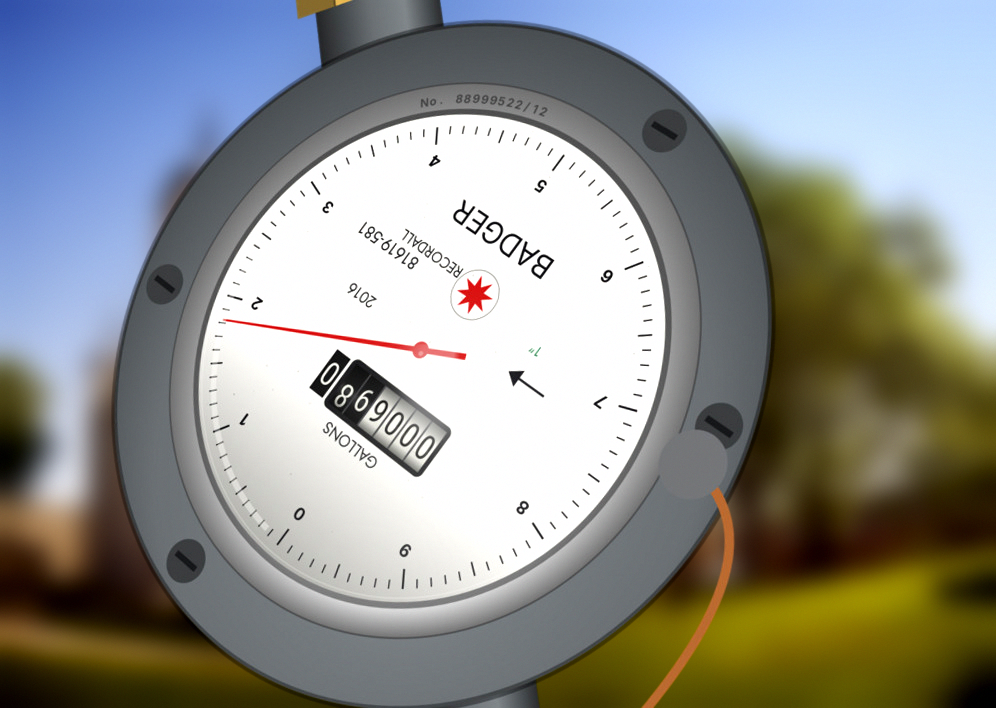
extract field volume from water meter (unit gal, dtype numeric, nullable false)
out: 6981.8 gal
